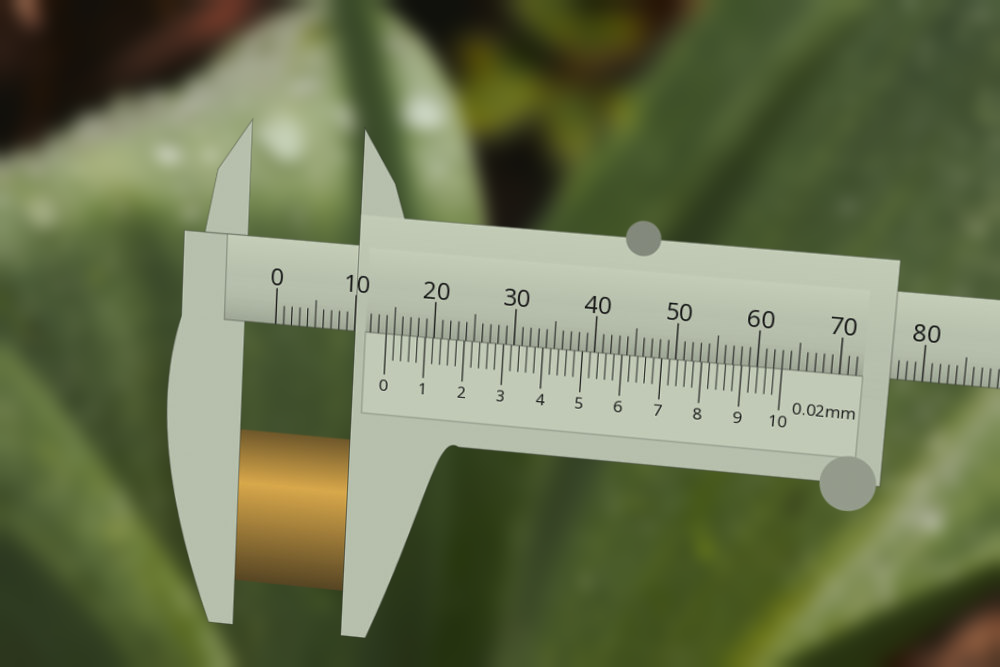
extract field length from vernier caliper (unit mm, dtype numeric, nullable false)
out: 14.0 mm
